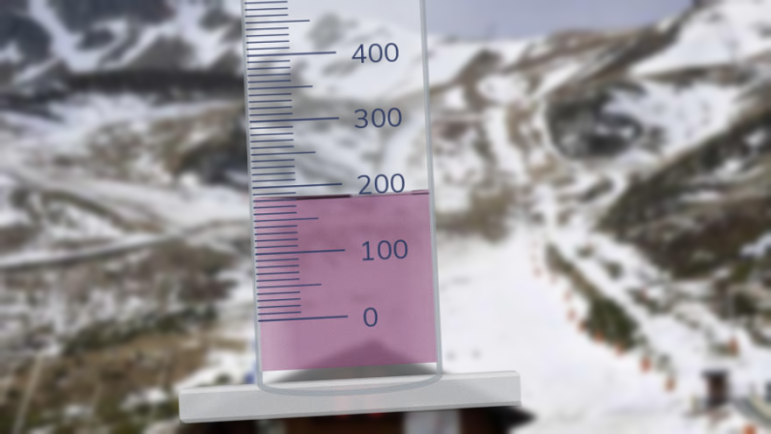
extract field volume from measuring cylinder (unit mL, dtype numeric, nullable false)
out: 180 mL
